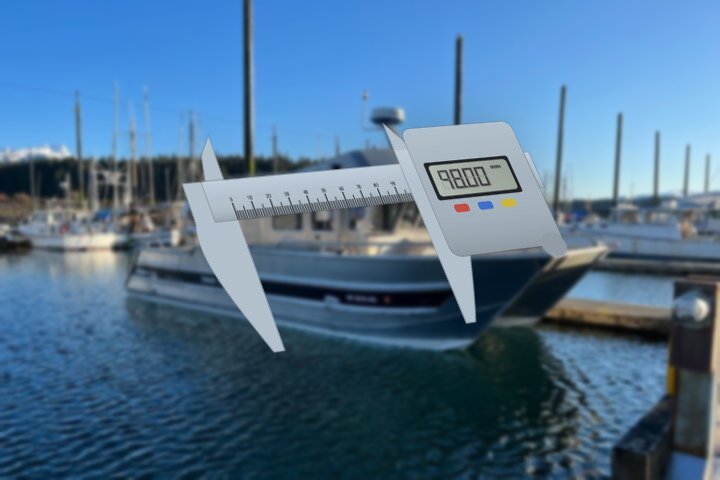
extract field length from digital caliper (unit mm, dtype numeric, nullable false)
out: 98.00 mm
